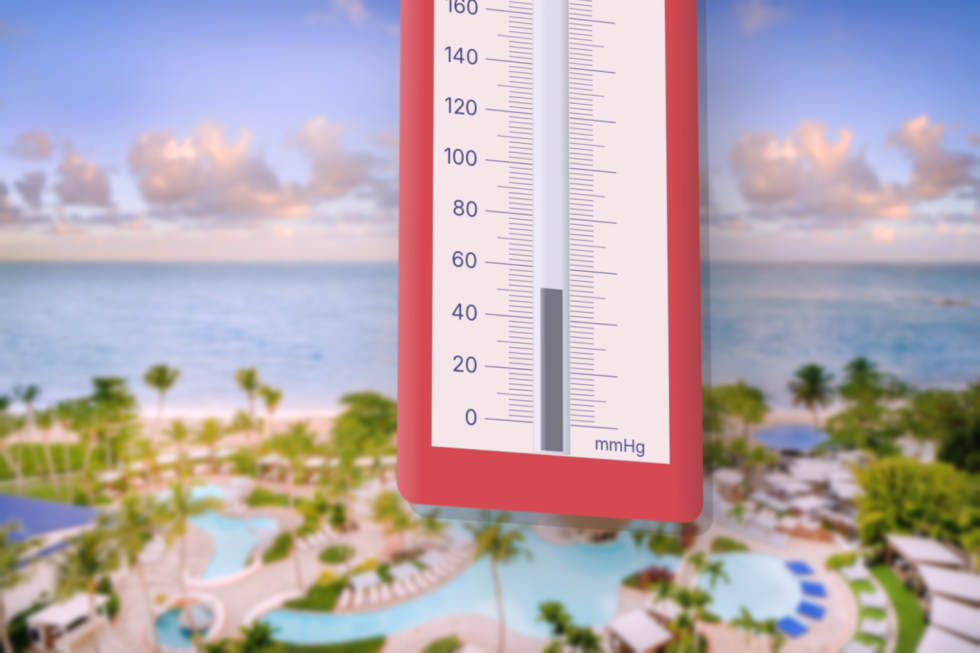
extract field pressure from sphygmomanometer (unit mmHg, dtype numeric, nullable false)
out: 52 mmHg
